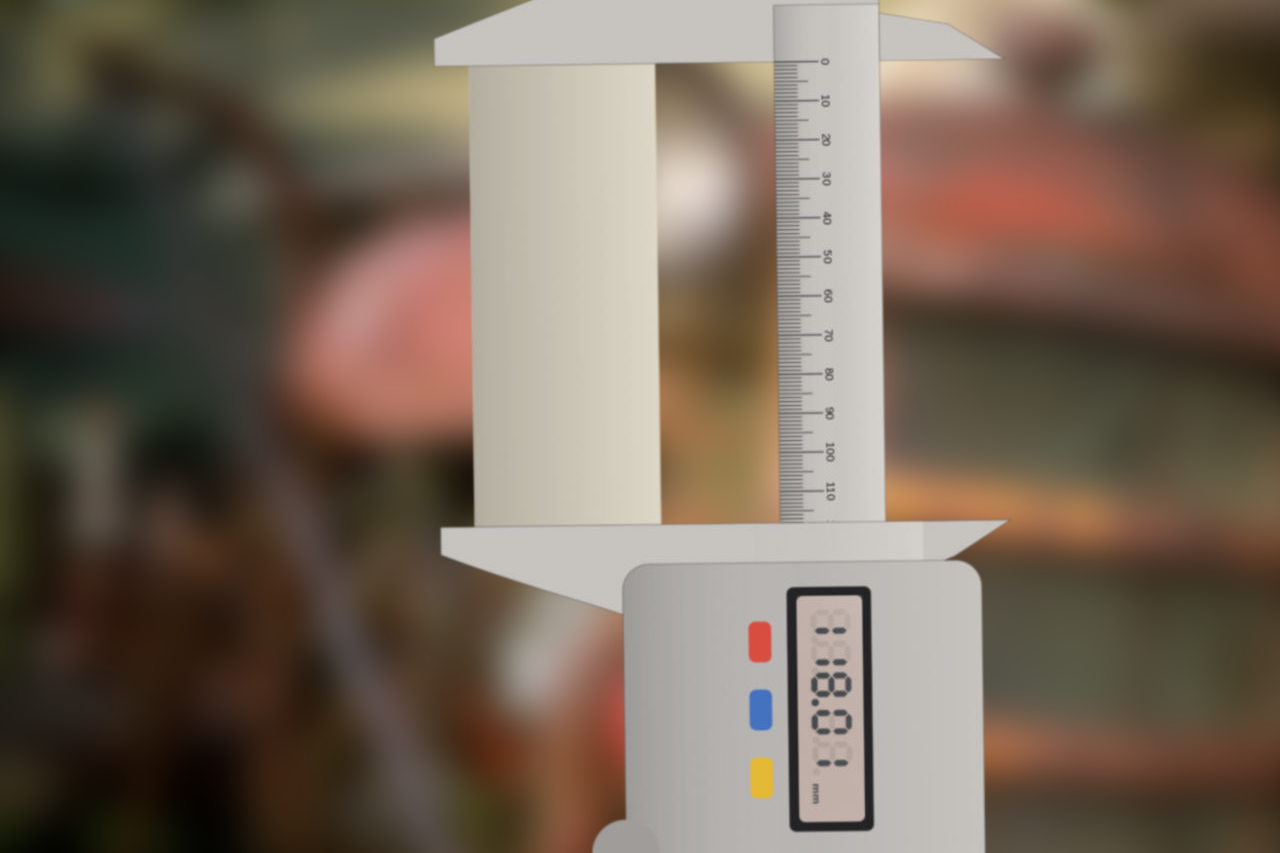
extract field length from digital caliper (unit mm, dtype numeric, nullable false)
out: 118.01 mm
